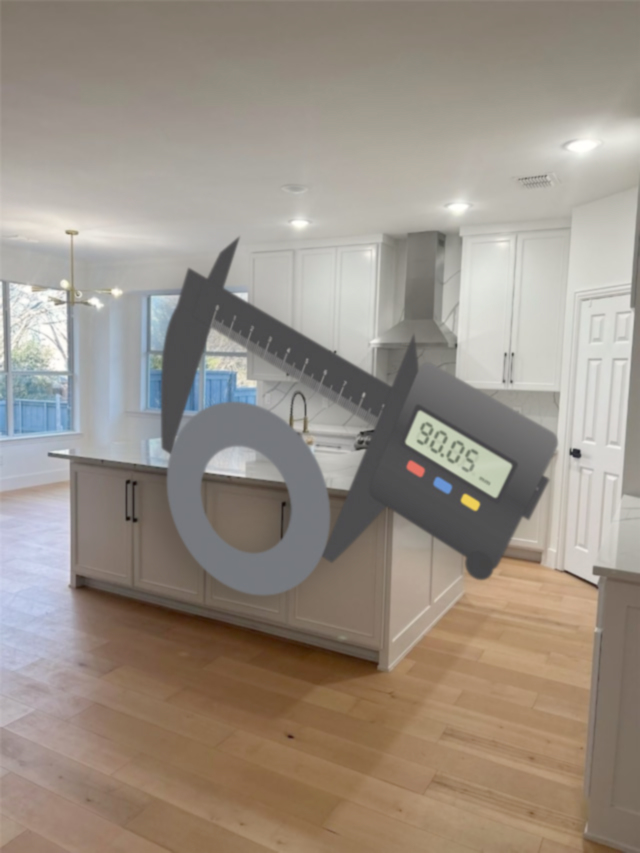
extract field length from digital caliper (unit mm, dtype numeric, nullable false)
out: 90.05 mm
